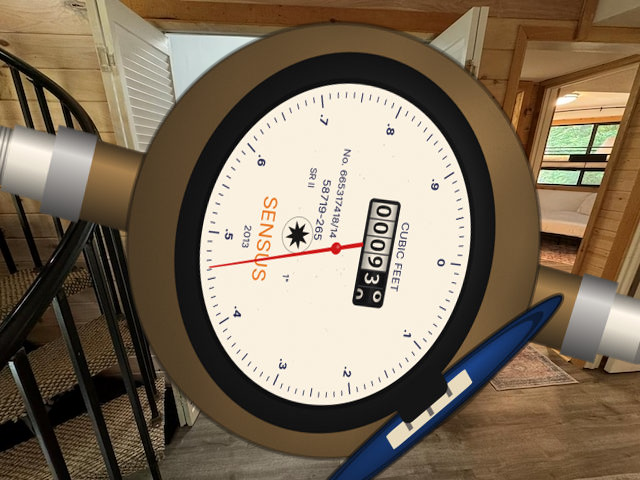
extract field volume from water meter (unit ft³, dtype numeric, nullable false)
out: 938.46 ft³
